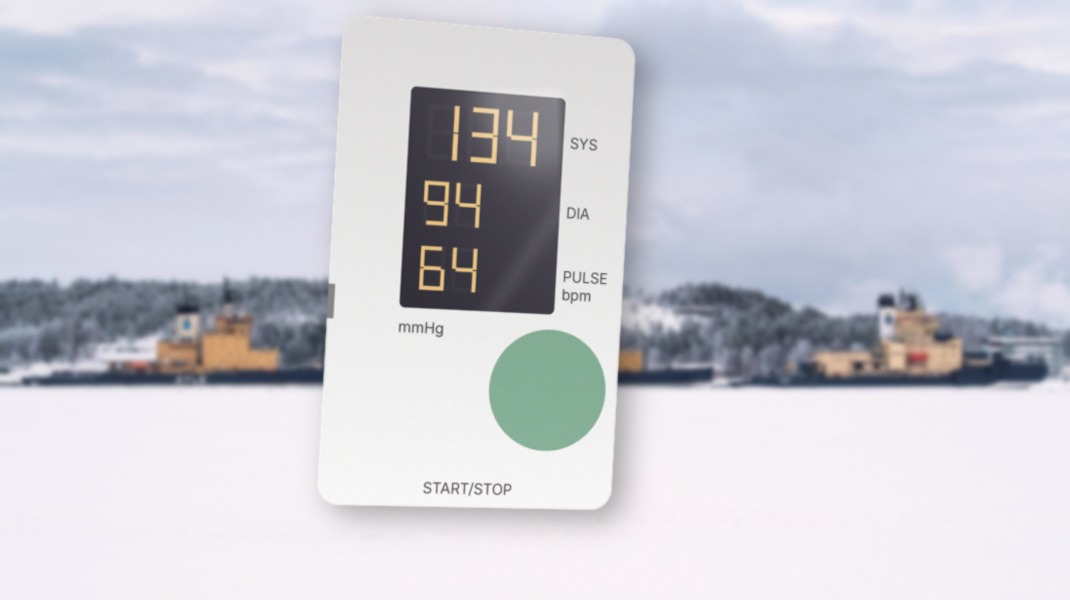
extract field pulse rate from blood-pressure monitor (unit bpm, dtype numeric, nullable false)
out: 64 bpm
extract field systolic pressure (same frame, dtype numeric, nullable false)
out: 134 mmHg
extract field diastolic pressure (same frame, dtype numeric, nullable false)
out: 94 mmHg
